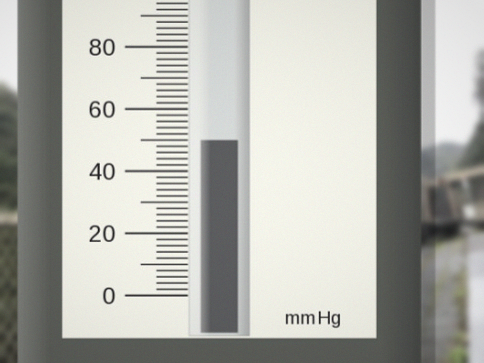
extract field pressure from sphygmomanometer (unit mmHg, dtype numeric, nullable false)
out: 50 mmHg
